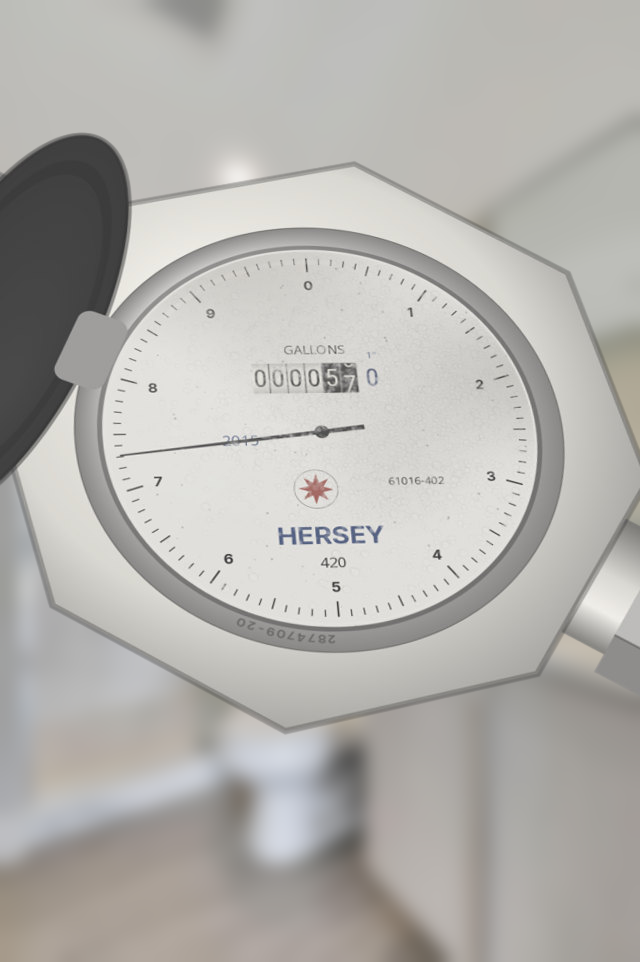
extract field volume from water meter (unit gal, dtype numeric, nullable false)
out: 567.3 gal
